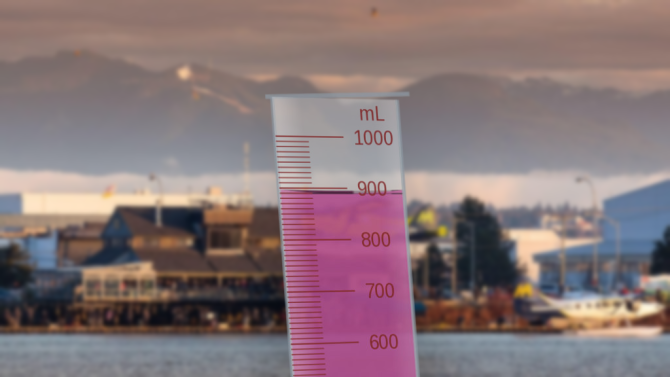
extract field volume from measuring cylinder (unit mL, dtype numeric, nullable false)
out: 890 mL
